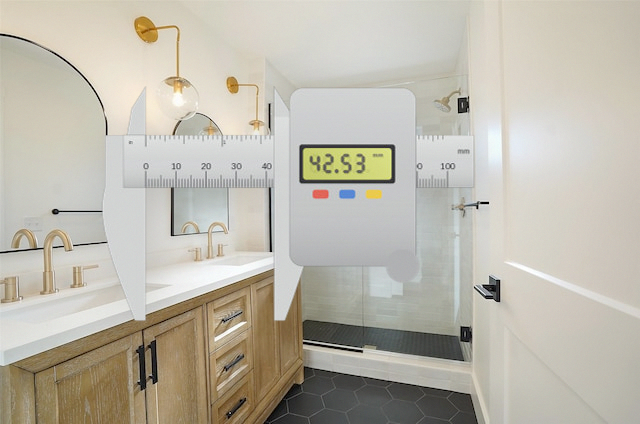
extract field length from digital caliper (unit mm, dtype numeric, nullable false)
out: 42.53 mm
